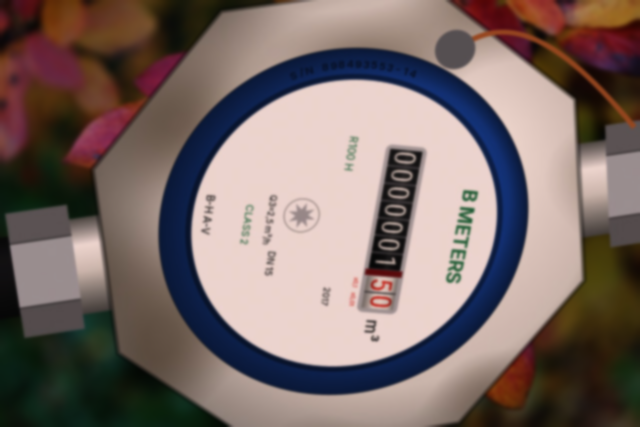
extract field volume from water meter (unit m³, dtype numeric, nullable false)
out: 1.50 m³
